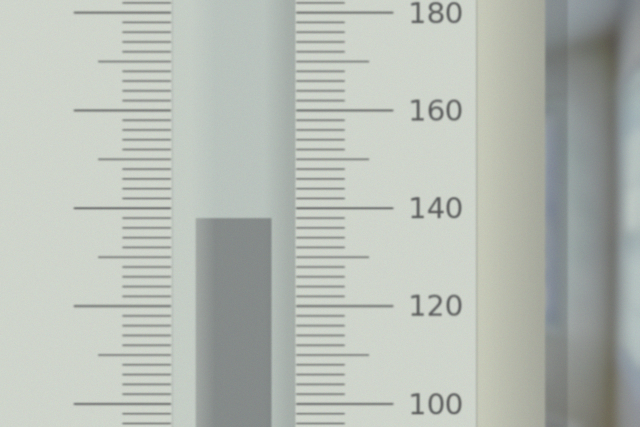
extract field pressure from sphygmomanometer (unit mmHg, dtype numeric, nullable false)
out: 138 mmHg
